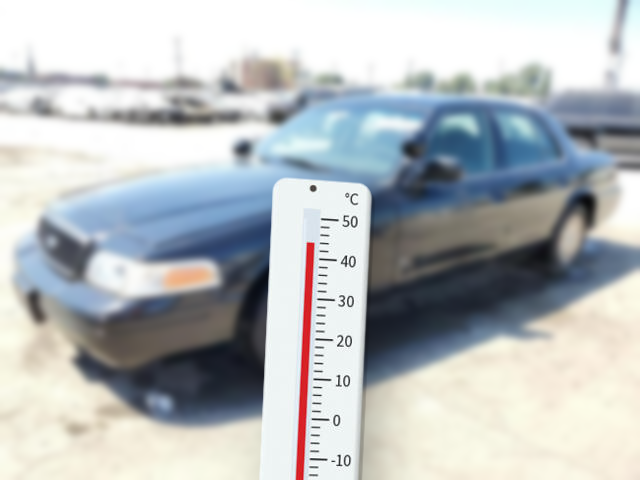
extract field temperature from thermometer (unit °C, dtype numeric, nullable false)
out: 44 °C
